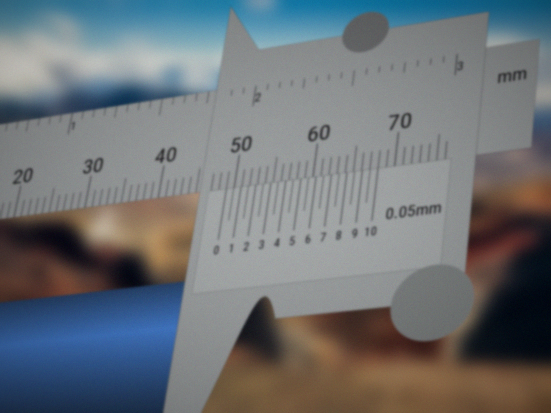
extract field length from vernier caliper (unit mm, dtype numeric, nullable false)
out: 49.0 mm
